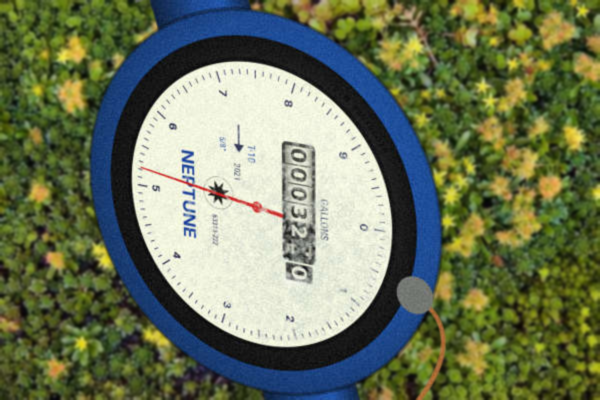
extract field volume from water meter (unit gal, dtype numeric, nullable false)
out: 3245.2 gal
